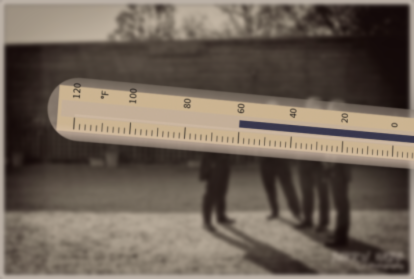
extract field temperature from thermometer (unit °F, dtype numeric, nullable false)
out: 60 °F
